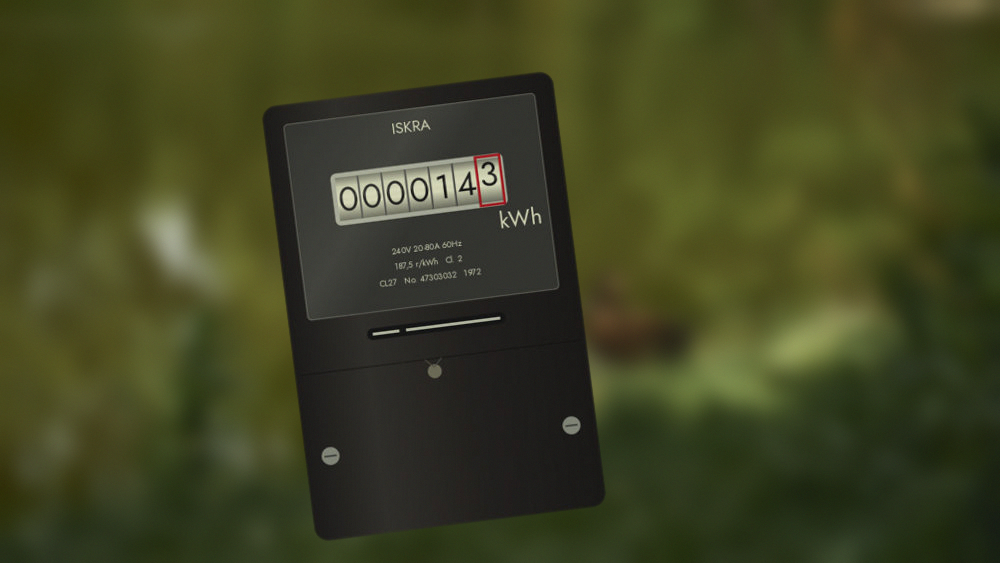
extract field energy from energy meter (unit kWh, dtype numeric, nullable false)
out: 14.3 kWh
